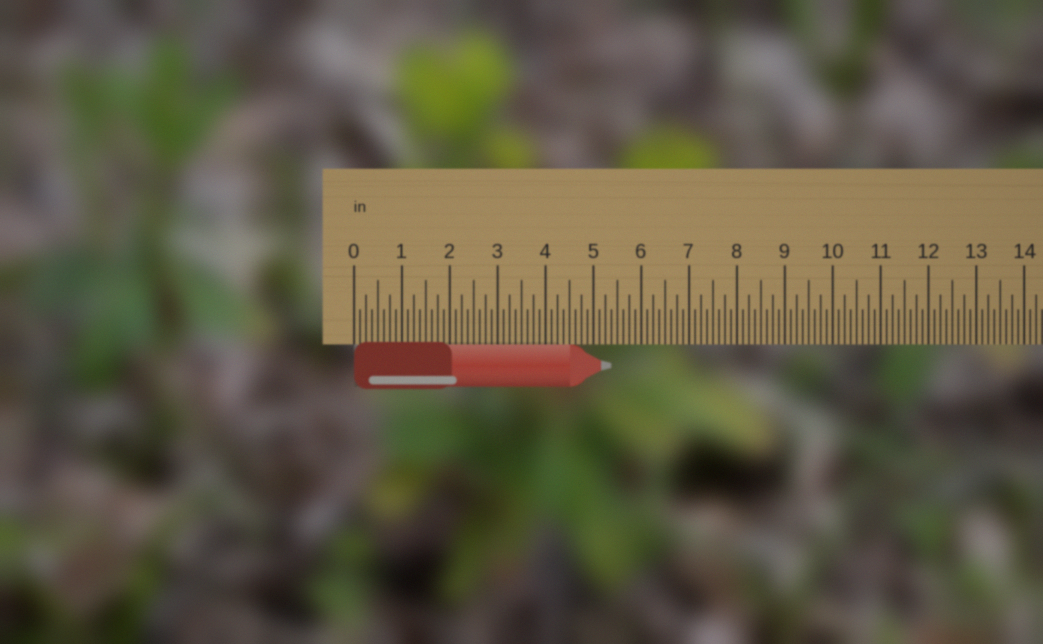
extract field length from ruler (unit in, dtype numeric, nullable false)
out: 5.375 in
